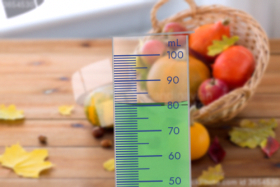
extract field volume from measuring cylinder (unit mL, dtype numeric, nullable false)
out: 80 mL
